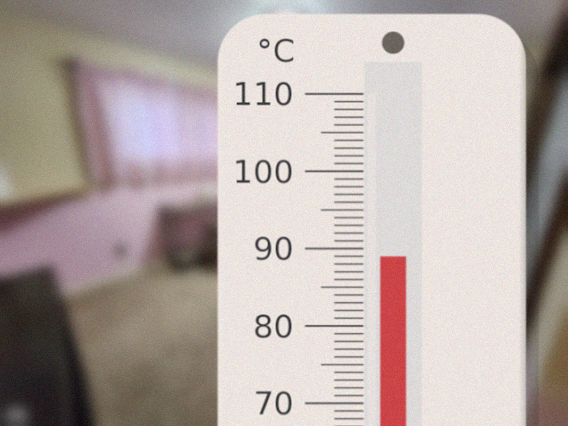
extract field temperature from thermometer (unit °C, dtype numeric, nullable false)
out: 89 °C
